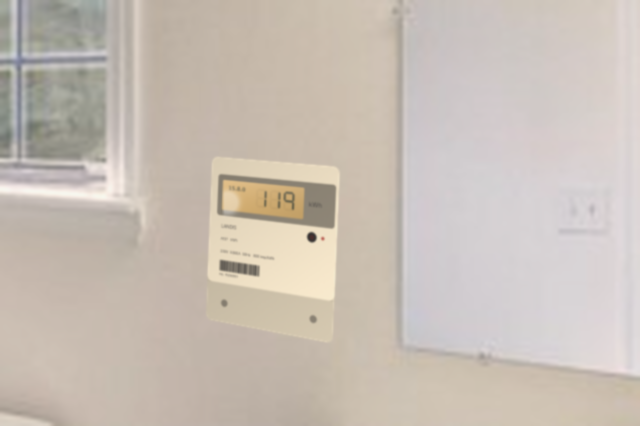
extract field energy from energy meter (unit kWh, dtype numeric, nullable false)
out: 119 kWh
